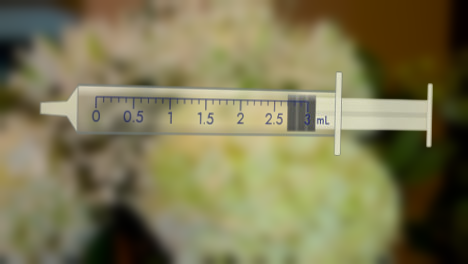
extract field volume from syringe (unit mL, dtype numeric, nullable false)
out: 2.7 mL
